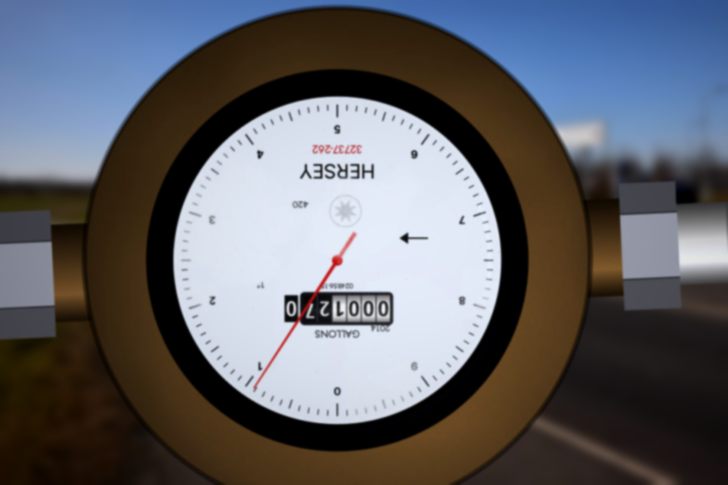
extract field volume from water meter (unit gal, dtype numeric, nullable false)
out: 1270.9 gal
